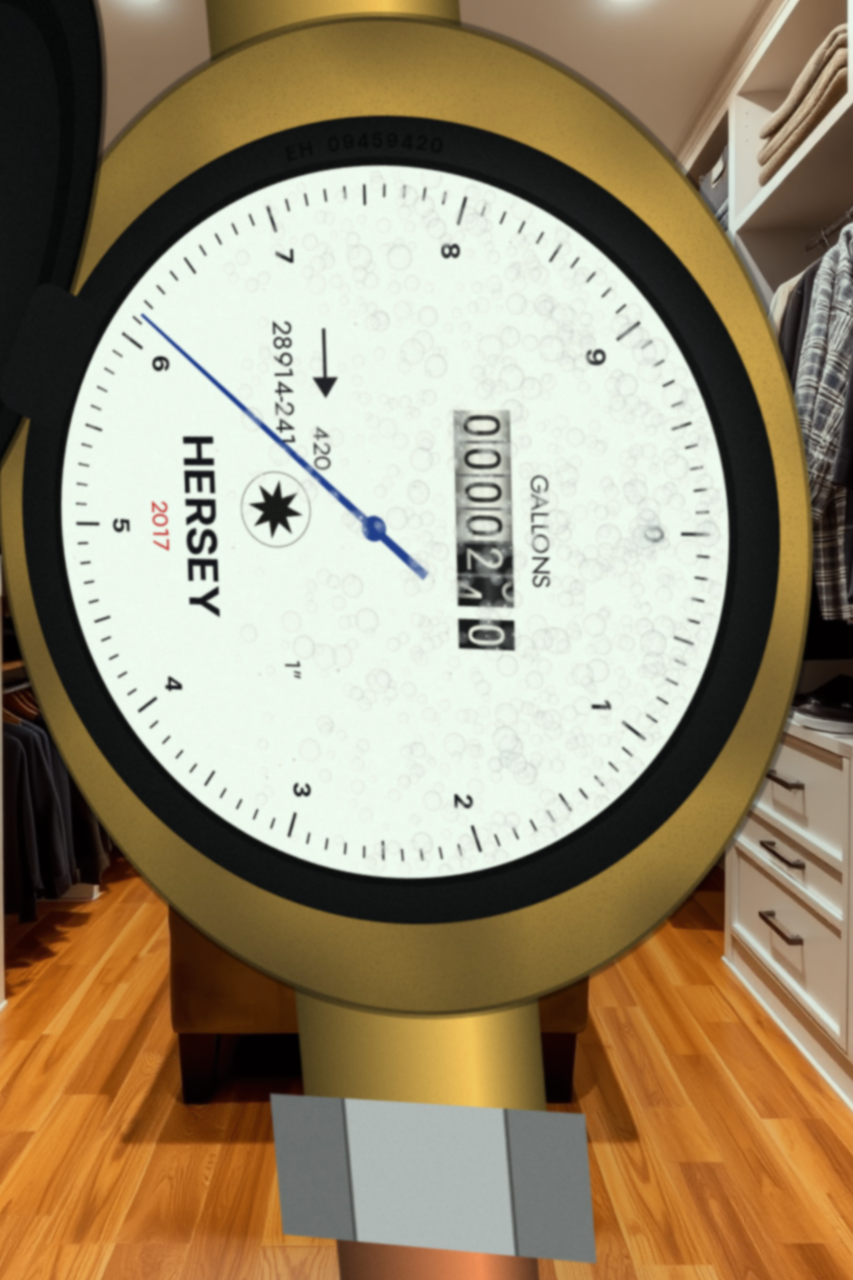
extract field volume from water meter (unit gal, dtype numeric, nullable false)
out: 236.1 gal
